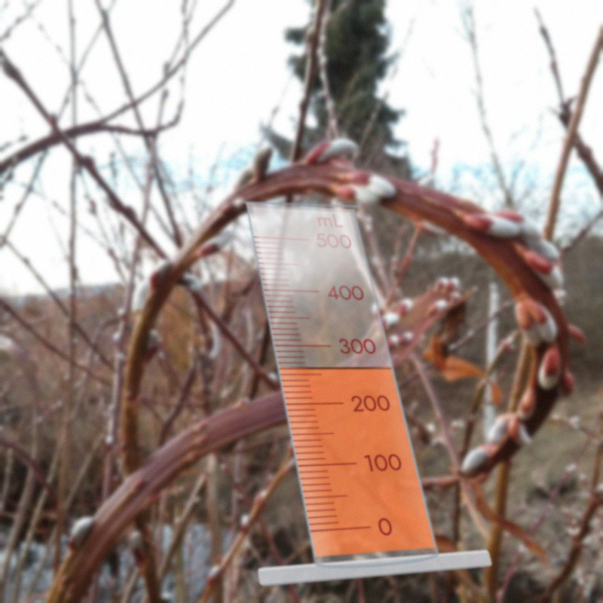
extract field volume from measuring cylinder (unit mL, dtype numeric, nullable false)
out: 260 mL
